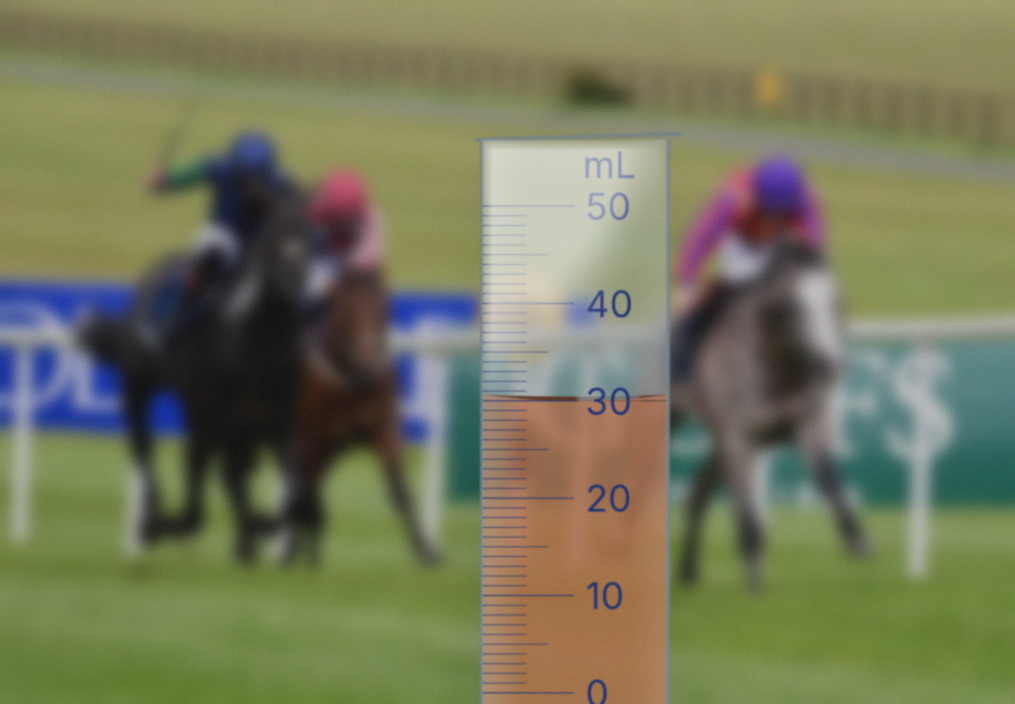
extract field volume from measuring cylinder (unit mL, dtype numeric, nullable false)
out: 30 mL
